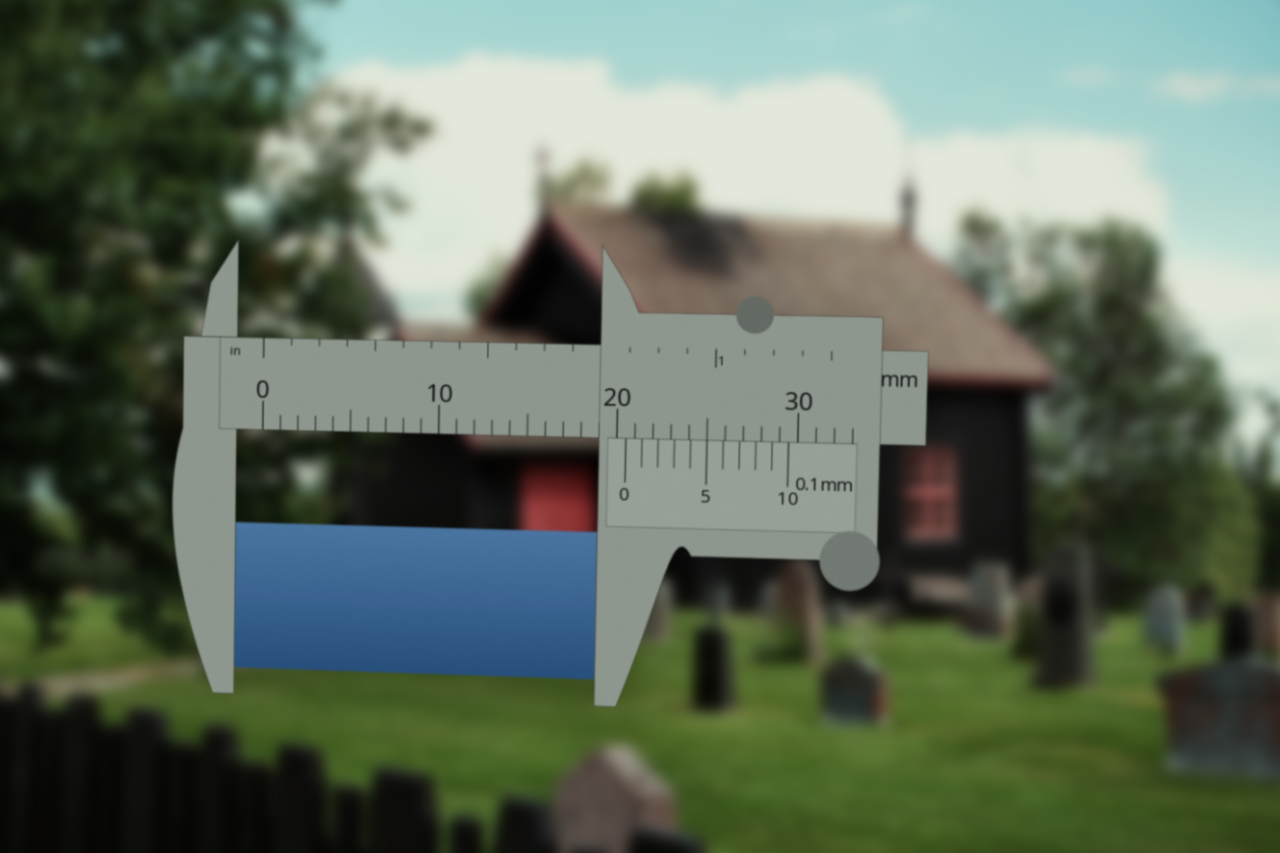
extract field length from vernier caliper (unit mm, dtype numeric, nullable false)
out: 20.5 mm
